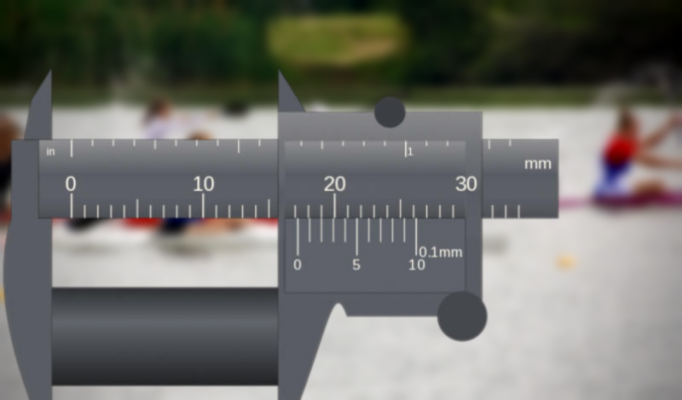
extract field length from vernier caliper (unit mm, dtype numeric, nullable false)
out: 17.2 mm
